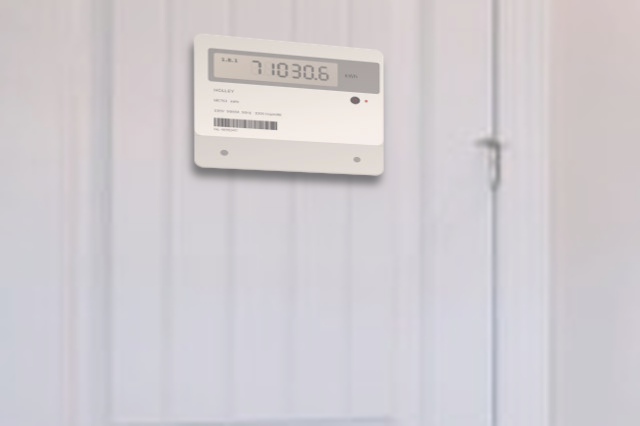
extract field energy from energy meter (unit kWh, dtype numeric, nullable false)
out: 71030.6 kWh
